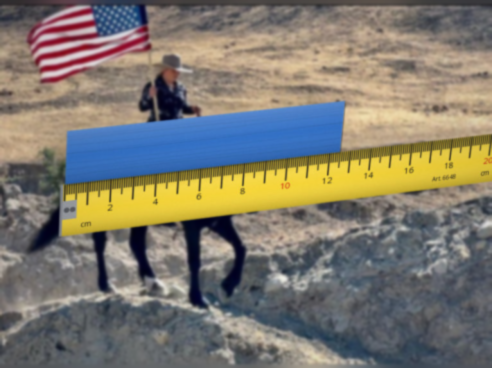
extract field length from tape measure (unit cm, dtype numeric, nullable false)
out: 12.5 cm
